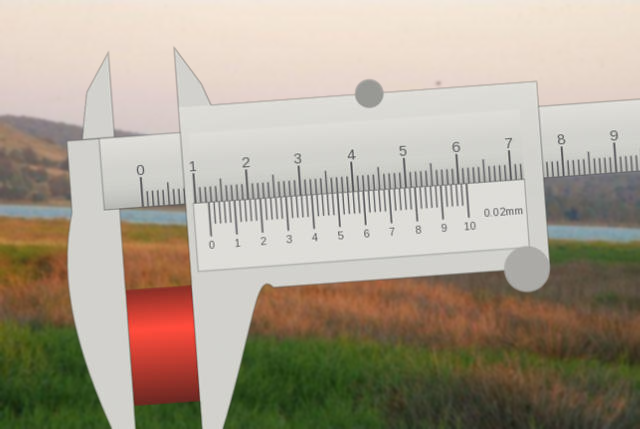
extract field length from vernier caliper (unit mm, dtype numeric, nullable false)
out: 12.5 mm
